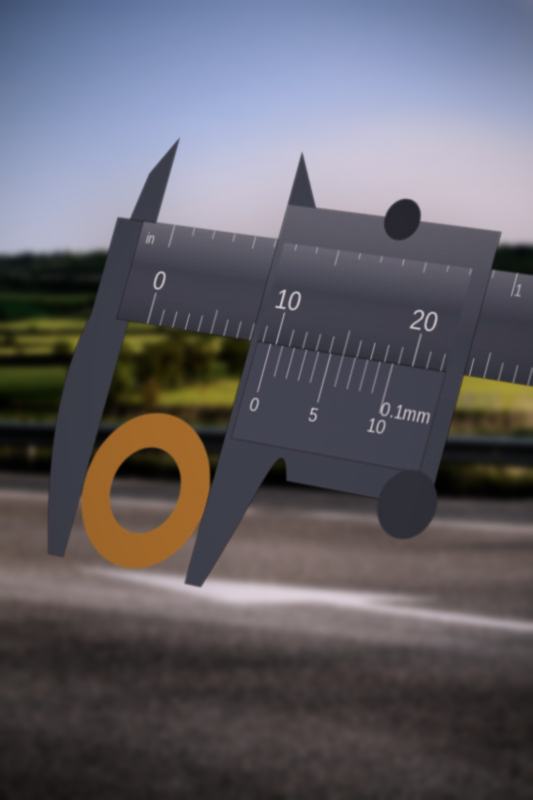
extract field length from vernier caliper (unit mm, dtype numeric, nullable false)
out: 9.6 mm
